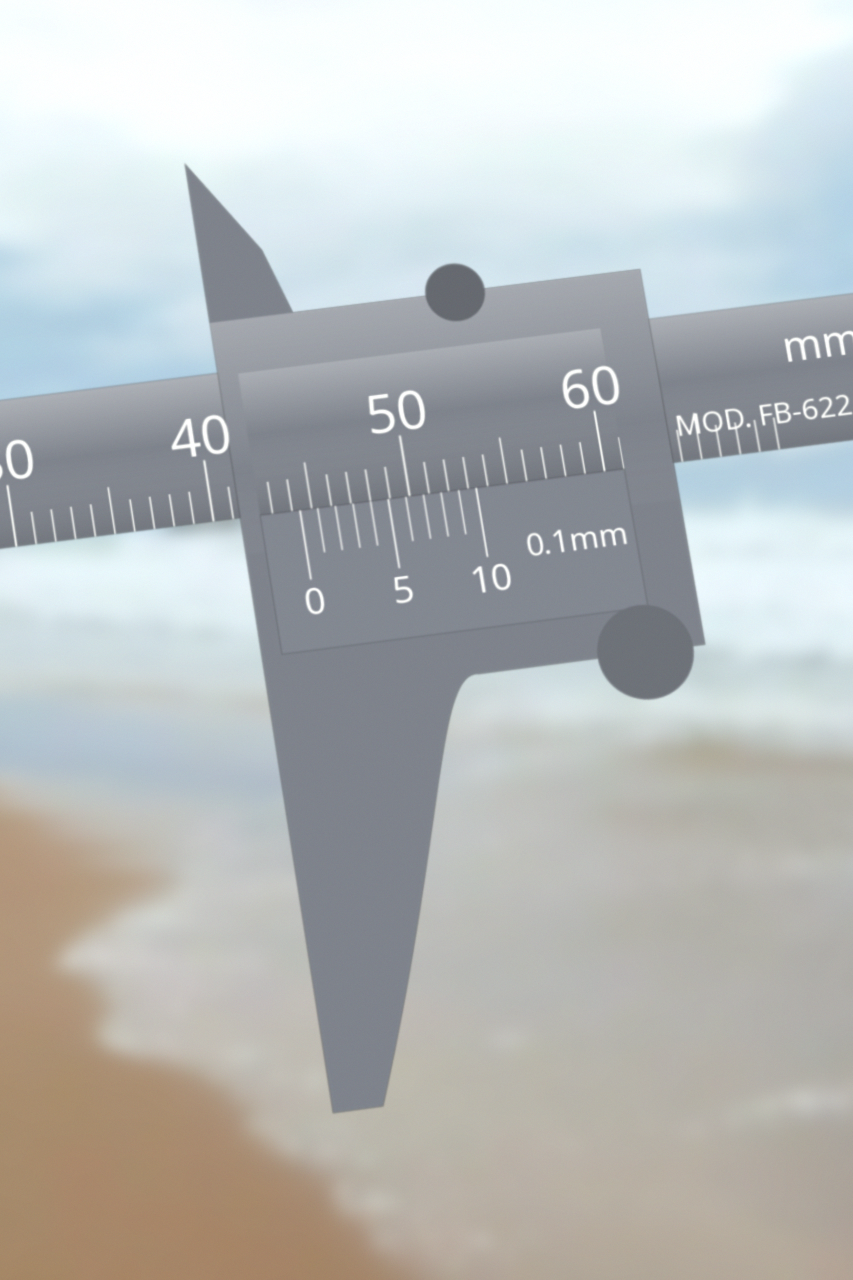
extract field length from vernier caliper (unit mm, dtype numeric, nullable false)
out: 44.4 mm
